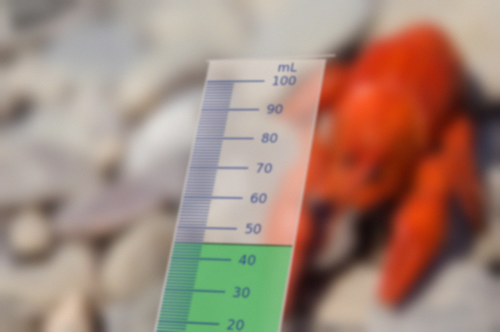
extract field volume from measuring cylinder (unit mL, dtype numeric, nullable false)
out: 45 mL
